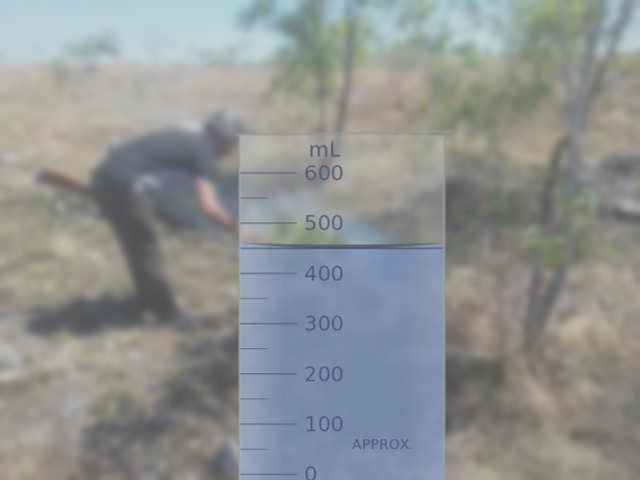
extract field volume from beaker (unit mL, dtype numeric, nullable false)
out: 450 mL
